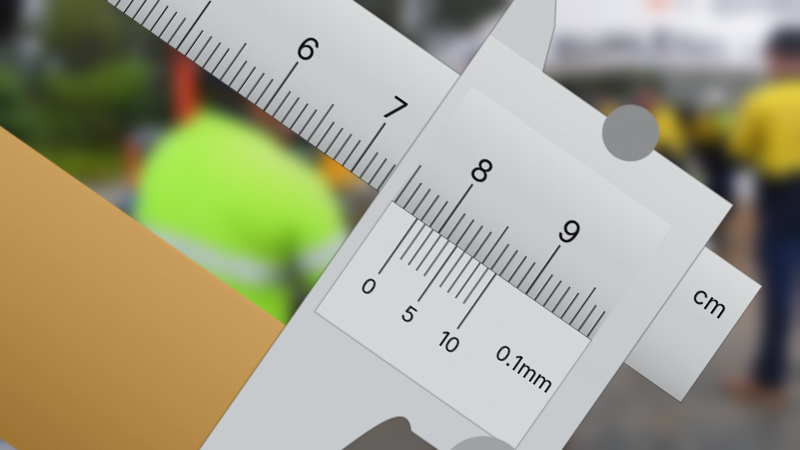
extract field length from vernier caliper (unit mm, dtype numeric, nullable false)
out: 77.6 mm
